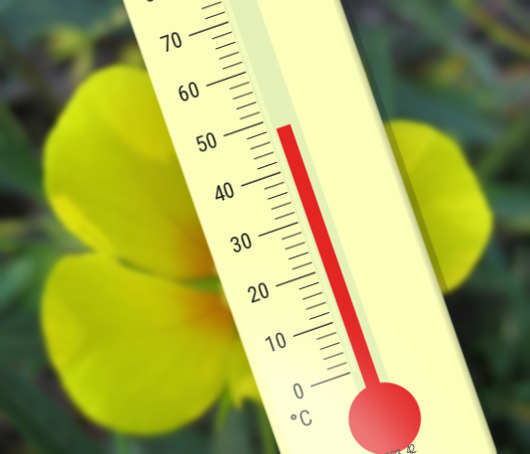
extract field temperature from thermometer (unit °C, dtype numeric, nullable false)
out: 48 °C
